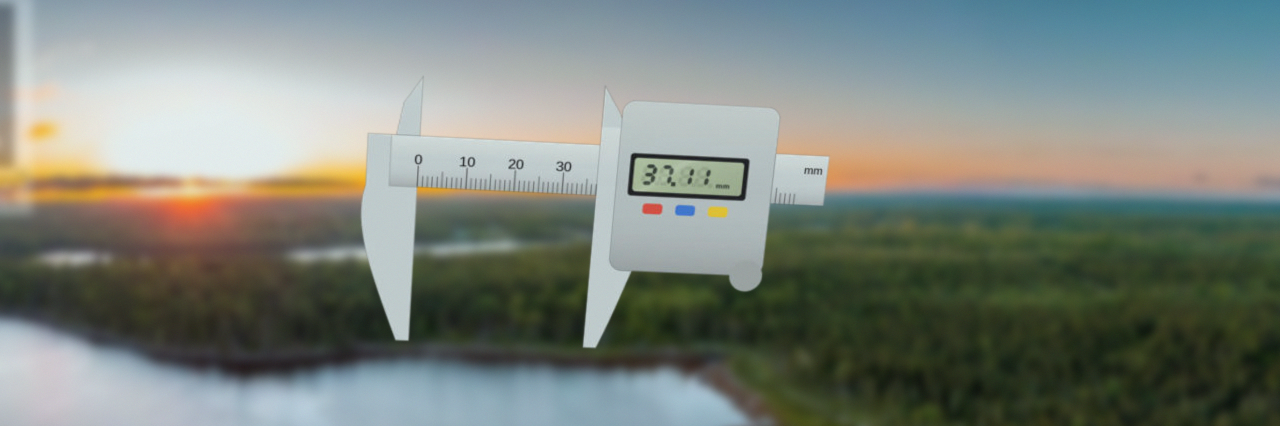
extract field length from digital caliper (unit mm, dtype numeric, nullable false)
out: 37.11 mm
